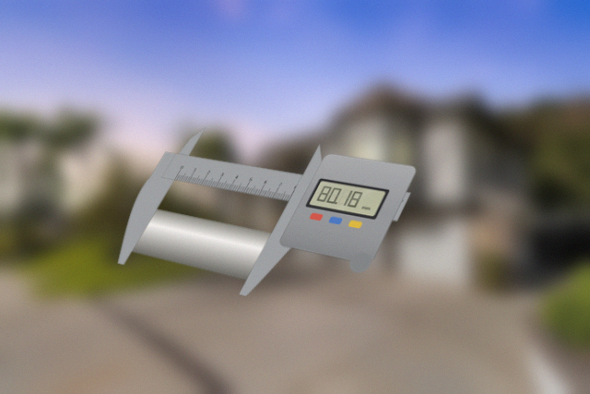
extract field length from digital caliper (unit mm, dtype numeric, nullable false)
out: 80.18 mm
